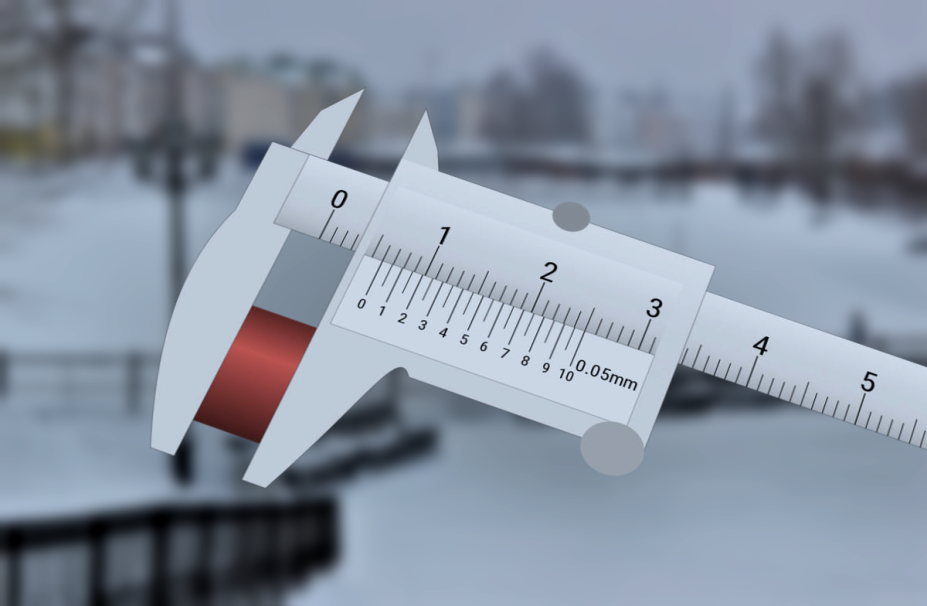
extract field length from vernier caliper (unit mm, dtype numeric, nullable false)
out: 6.0 mm
